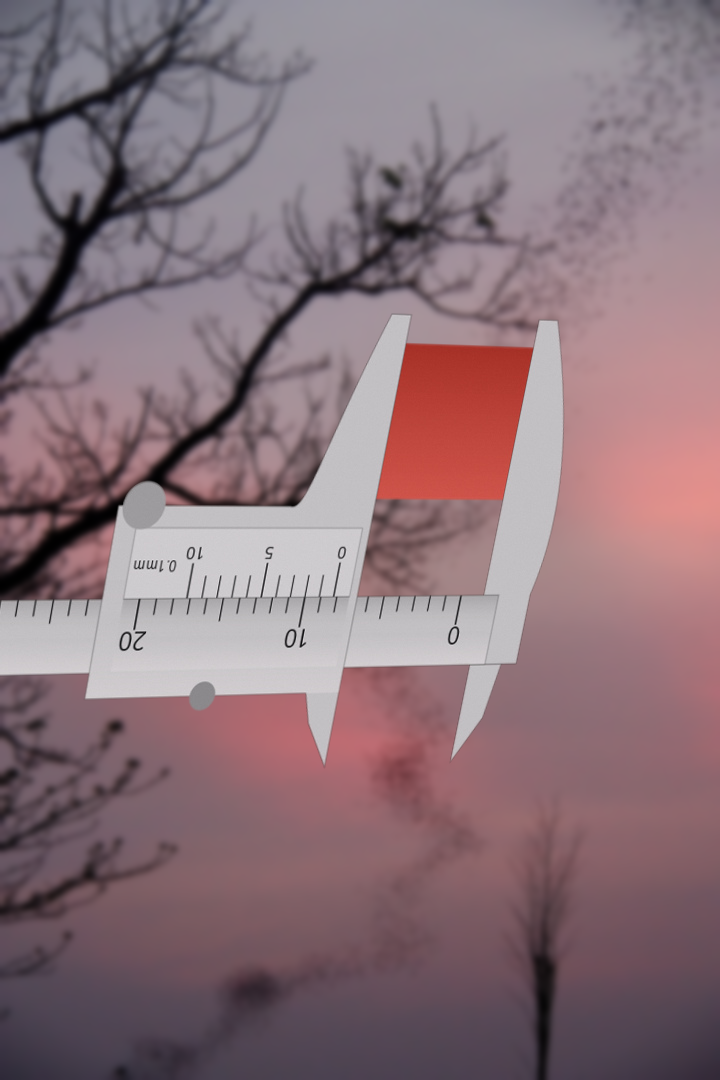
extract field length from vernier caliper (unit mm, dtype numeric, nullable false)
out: 8.2 mm
